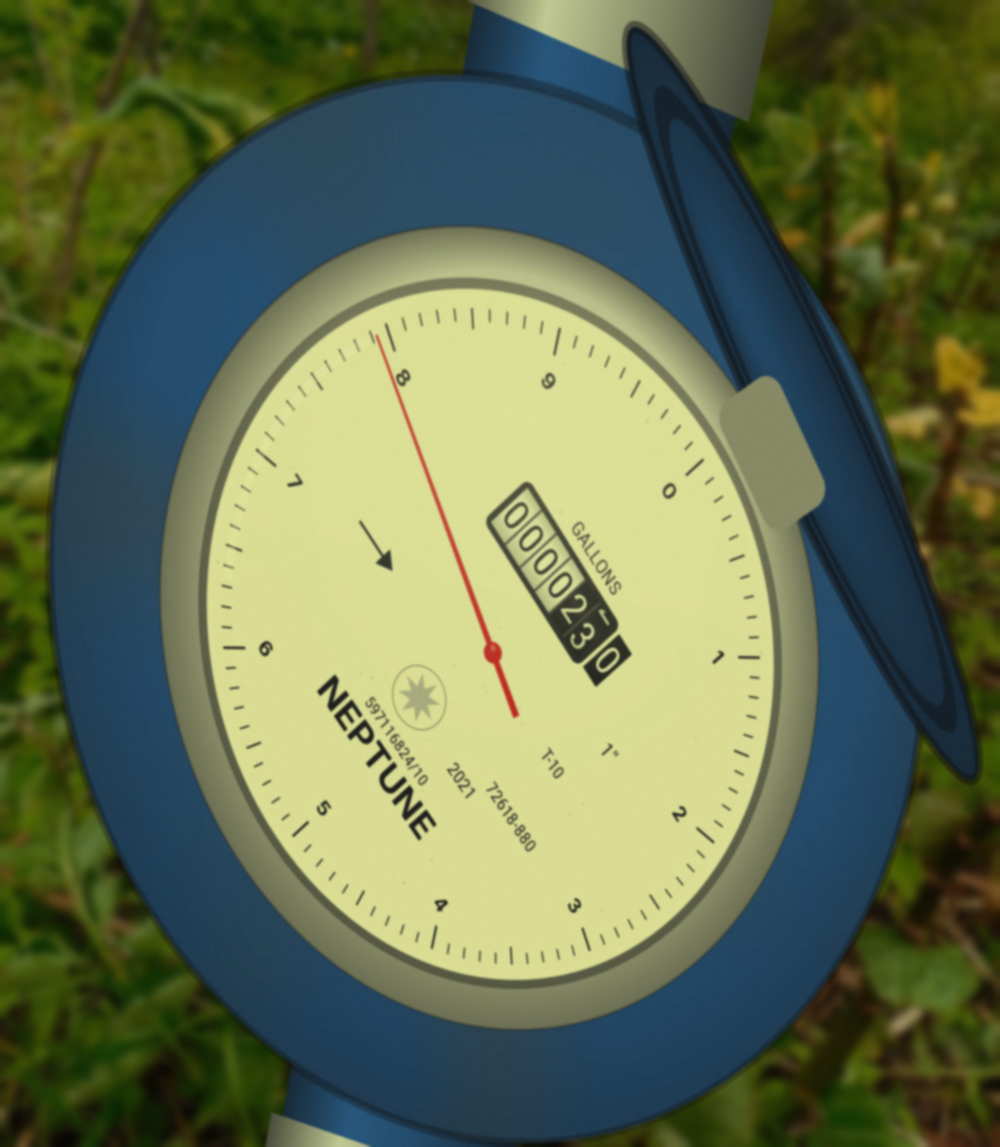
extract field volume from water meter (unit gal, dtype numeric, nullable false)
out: 227.9 gal
